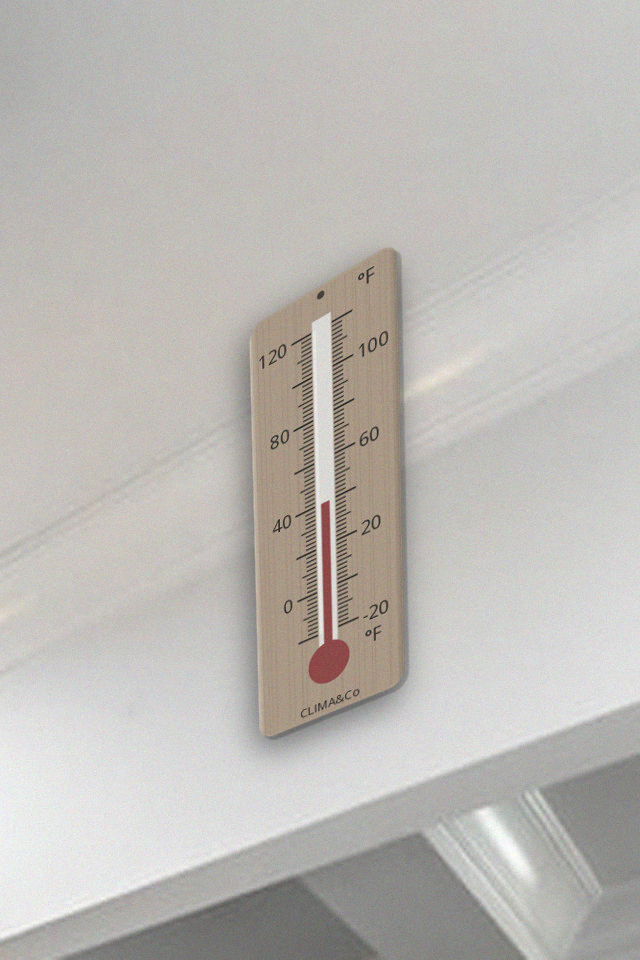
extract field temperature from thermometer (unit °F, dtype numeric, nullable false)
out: 40 °F
